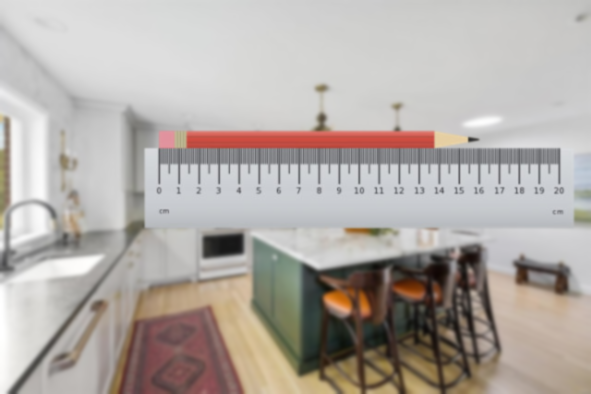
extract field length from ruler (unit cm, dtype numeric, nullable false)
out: 16 cm
